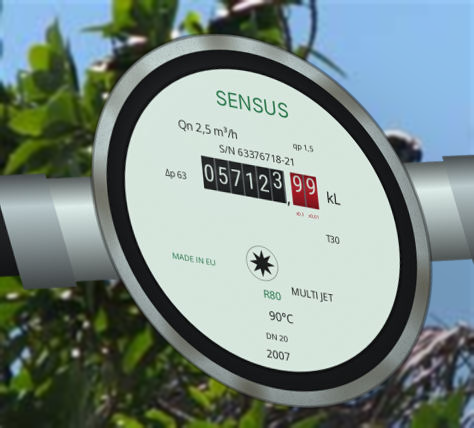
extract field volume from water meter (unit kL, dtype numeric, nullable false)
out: 57123.99 kL
